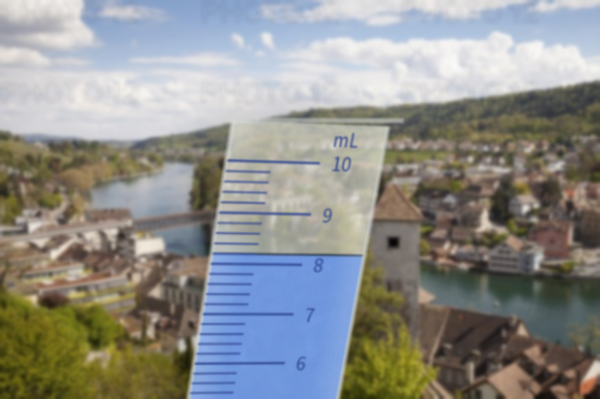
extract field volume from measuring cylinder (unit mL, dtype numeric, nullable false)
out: 8.2 mL
